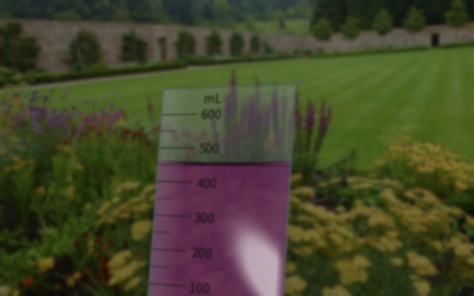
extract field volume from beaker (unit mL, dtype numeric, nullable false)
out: 450 mL
